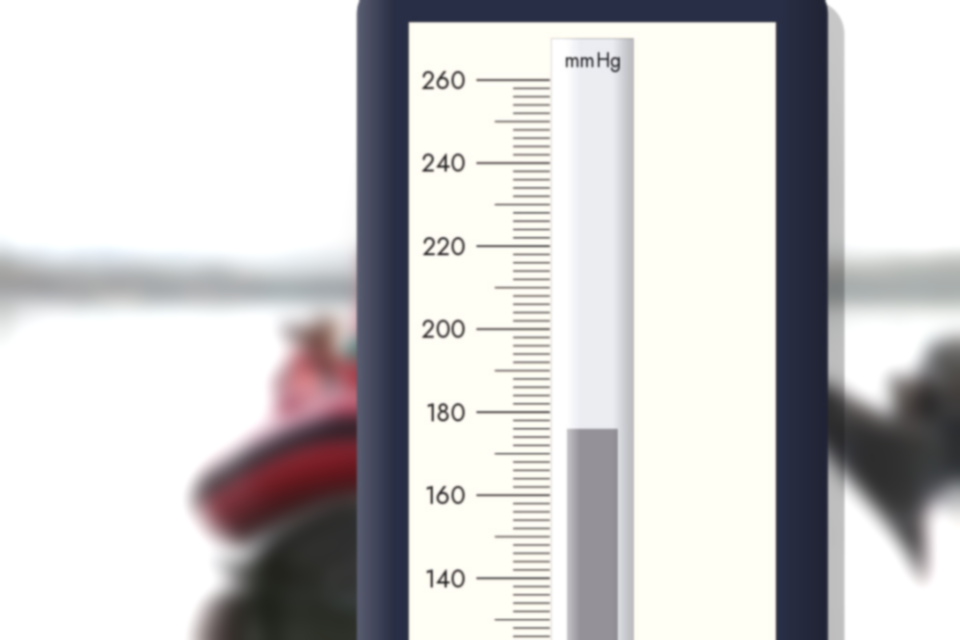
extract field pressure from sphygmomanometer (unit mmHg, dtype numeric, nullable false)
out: 176 mmHg
